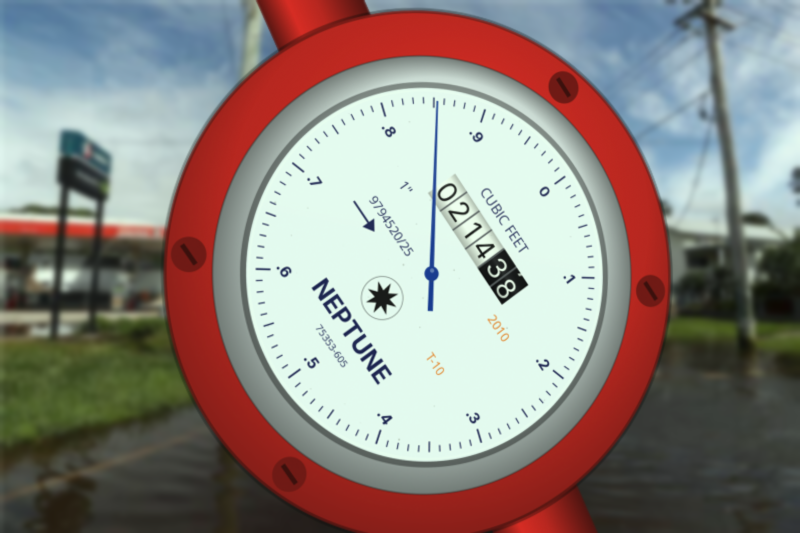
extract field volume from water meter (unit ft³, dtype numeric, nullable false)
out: 21437.85 ft³
